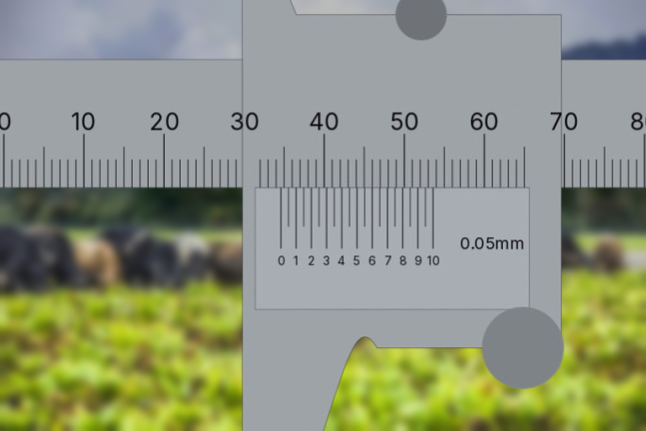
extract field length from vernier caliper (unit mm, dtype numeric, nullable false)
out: 34.6 mm
